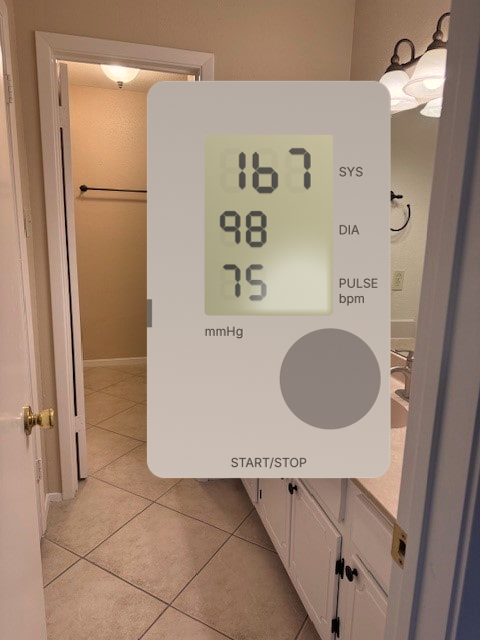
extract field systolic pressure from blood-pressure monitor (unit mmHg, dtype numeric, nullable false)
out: 167 mmHg
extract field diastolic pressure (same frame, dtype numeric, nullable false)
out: 98 mmHg
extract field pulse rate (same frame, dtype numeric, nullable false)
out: 75 bpm
